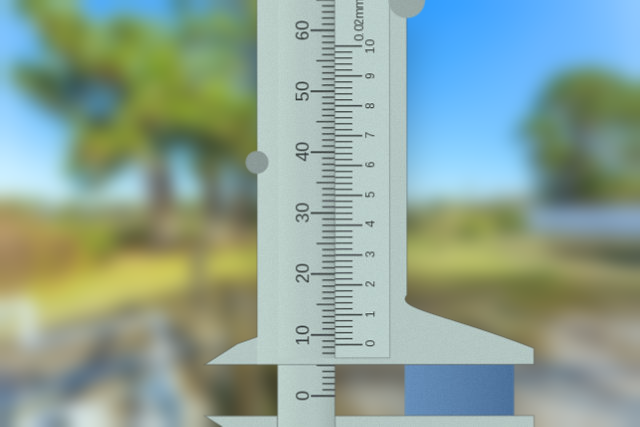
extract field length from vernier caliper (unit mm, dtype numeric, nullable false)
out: 8.4 mm
